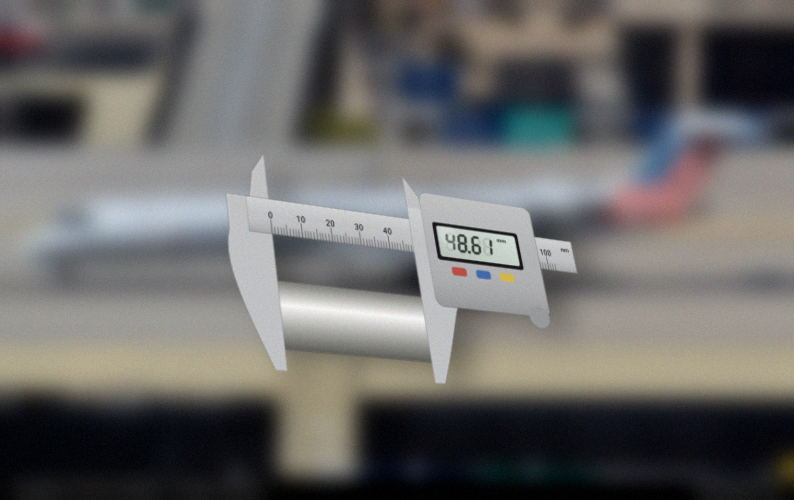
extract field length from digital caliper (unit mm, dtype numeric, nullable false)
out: 48.61 mm
